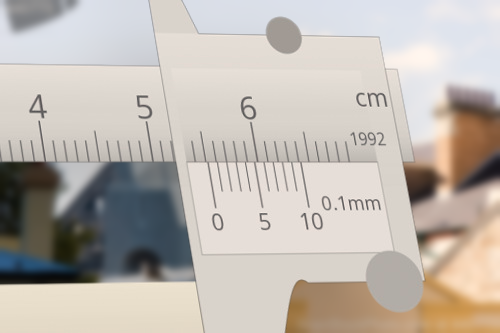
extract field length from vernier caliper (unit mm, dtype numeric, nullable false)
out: 55.2 mm
